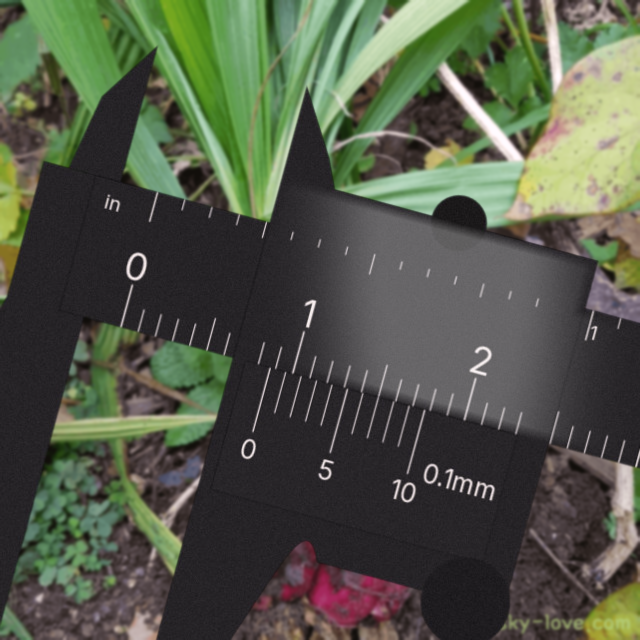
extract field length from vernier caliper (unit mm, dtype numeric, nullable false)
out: 8.7 mm
